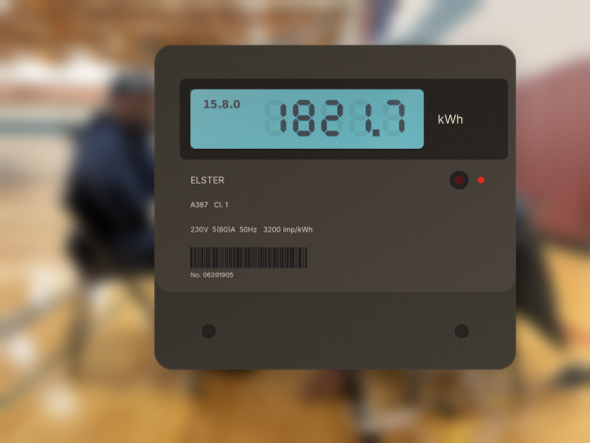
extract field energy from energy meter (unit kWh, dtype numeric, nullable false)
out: 1821.7 kWh
